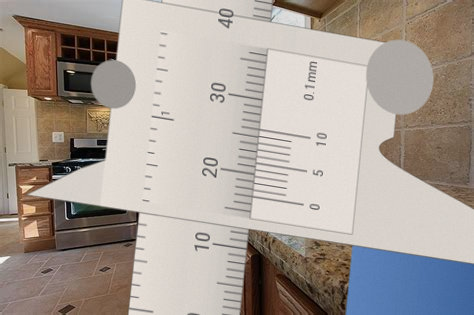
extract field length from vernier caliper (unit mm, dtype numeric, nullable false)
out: 17.0 mm
